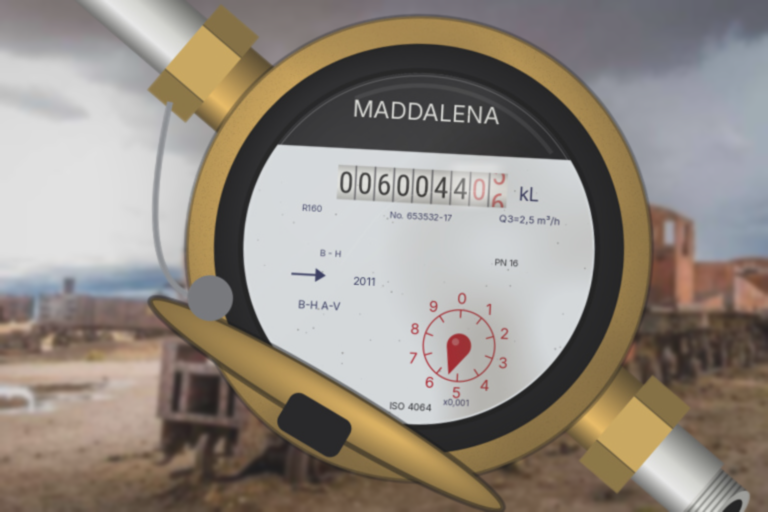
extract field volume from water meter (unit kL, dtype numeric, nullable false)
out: 60044.055 kL
